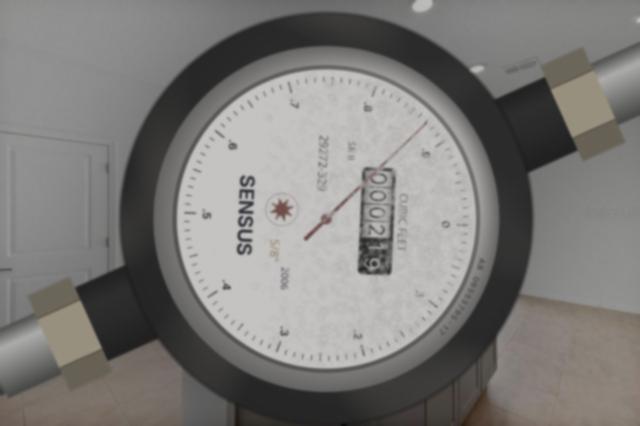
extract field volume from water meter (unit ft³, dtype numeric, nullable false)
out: 218.87 ft³
